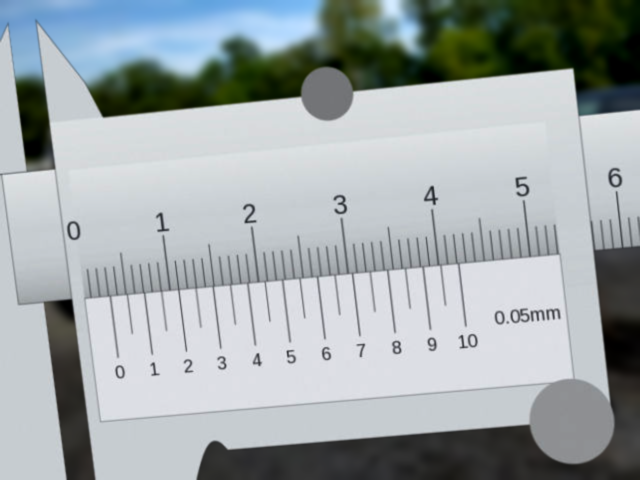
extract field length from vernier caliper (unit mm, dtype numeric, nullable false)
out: 3.2 mm
